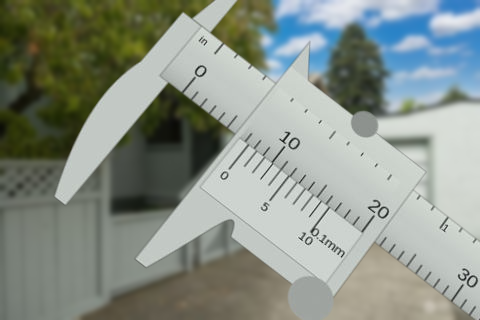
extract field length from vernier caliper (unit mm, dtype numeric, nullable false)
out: 7.4 mm
